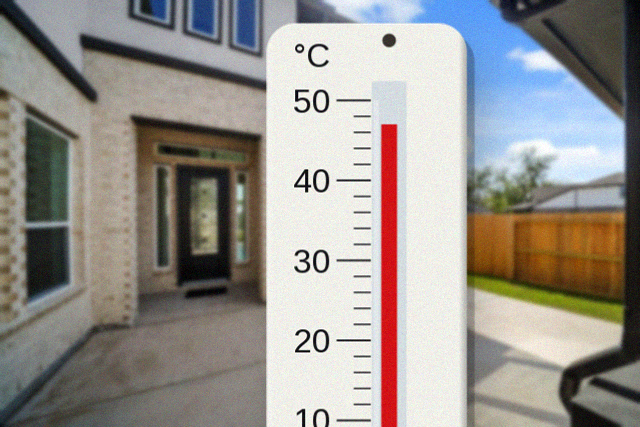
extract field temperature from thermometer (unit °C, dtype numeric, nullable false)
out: 47 °C
